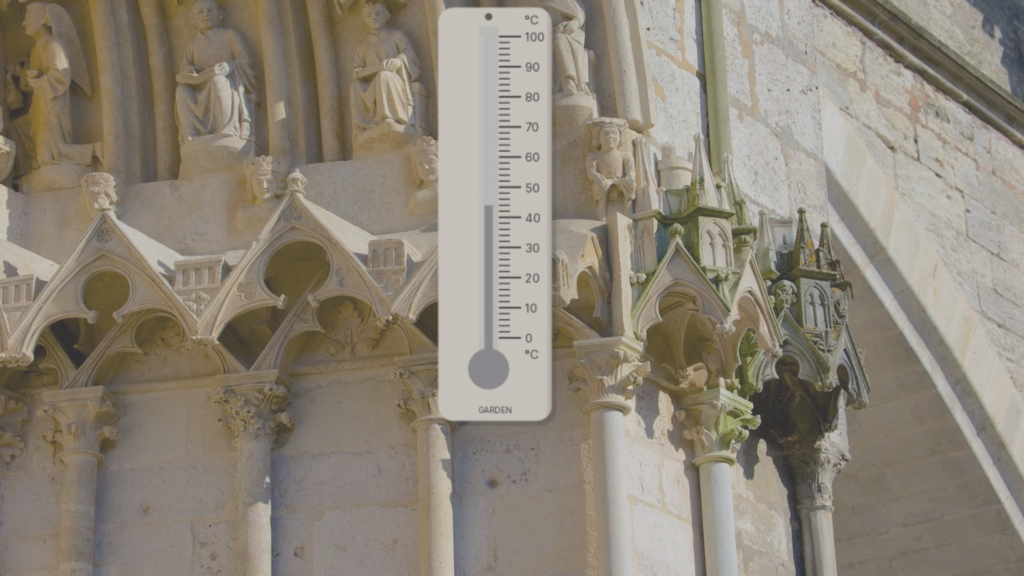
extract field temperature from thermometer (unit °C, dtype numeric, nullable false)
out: 44 °C
